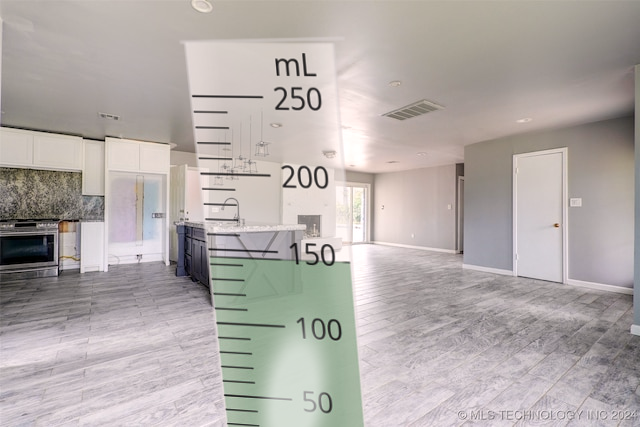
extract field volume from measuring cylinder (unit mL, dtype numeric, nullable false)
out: 145 mL
